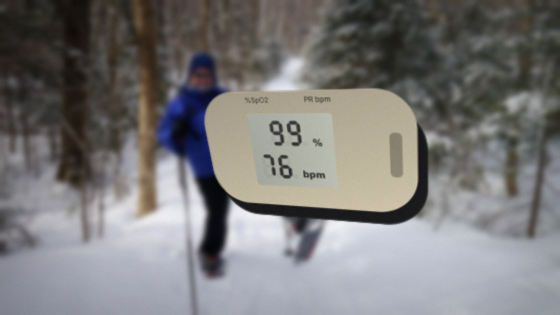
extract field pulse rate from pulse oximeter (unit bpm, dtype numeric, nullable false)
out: 76 bpm
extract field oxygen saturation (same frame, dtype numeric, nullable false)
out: 99 %
